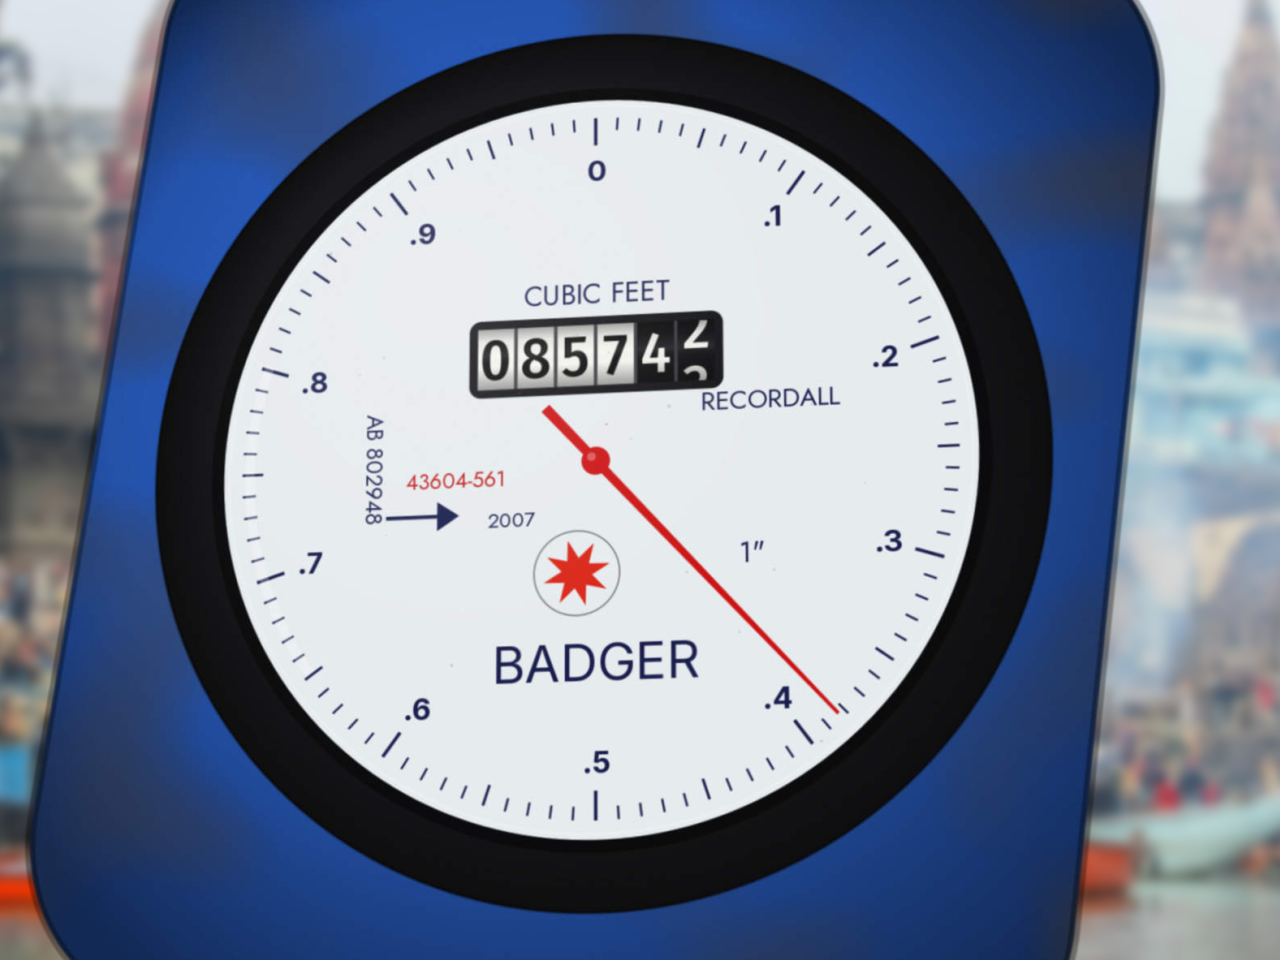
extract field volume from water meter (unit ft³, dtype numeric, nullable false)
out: 85742.38 ft³
